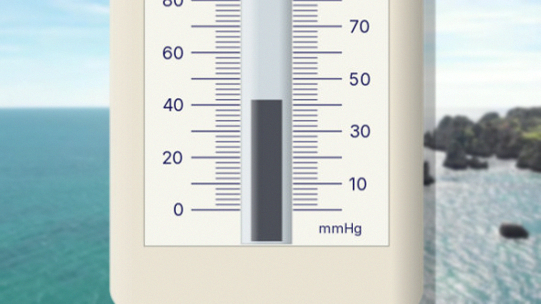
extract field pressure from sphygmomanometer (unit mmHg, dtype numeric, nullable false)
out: 42 mmHg
